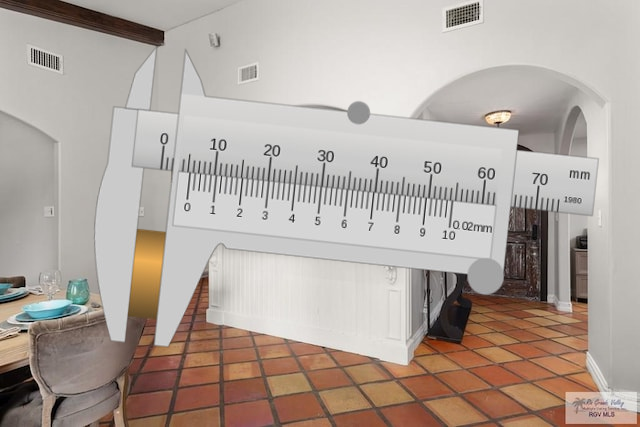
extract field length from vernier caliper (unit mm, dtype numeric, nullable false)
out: 5.4 mm
